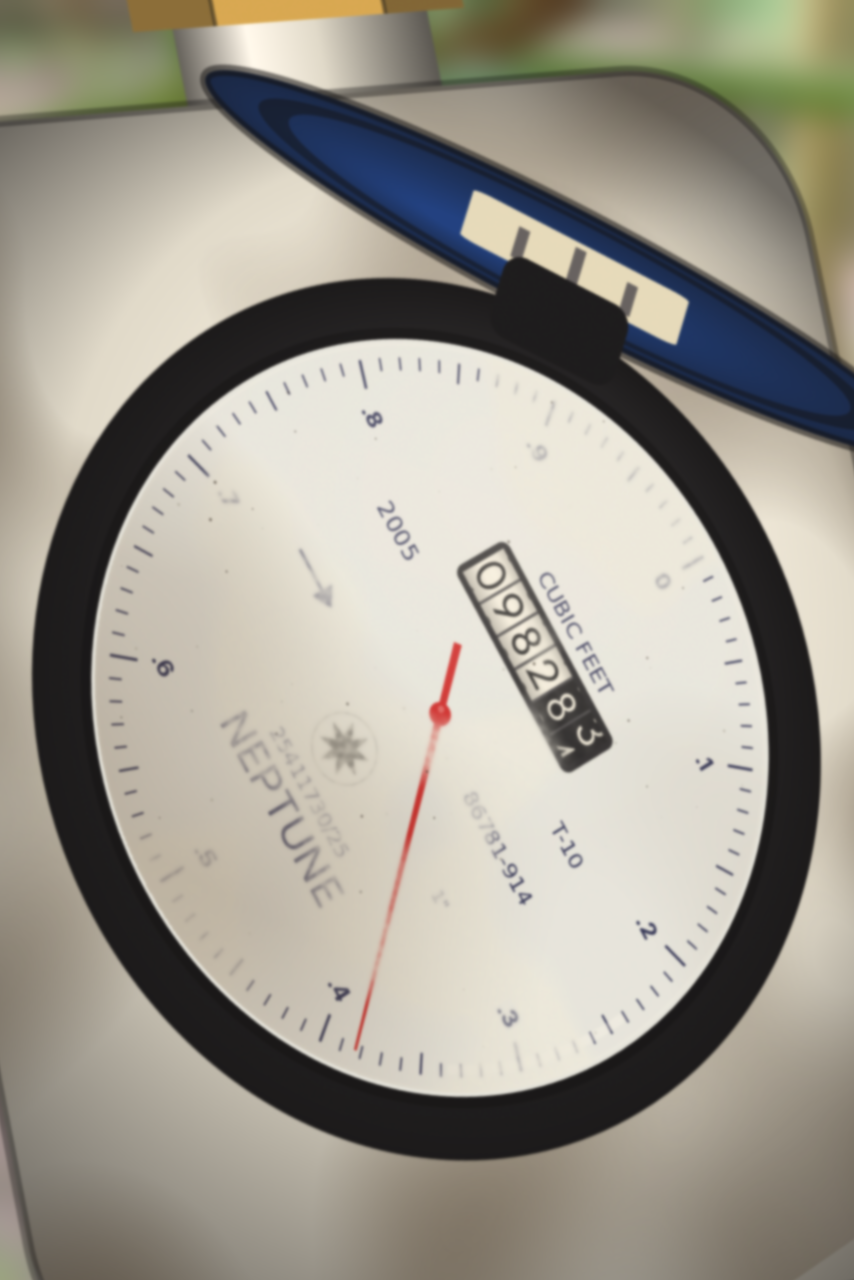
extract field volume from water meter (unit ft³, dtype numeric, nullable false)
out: 98283.38 ft³
